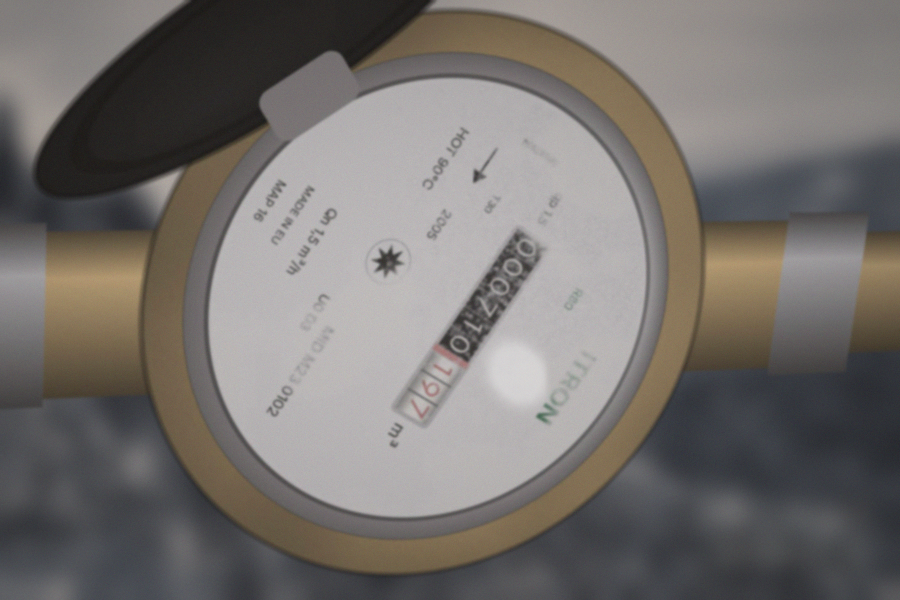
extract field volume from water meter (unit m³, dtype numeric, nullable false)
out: 710.197 m³
